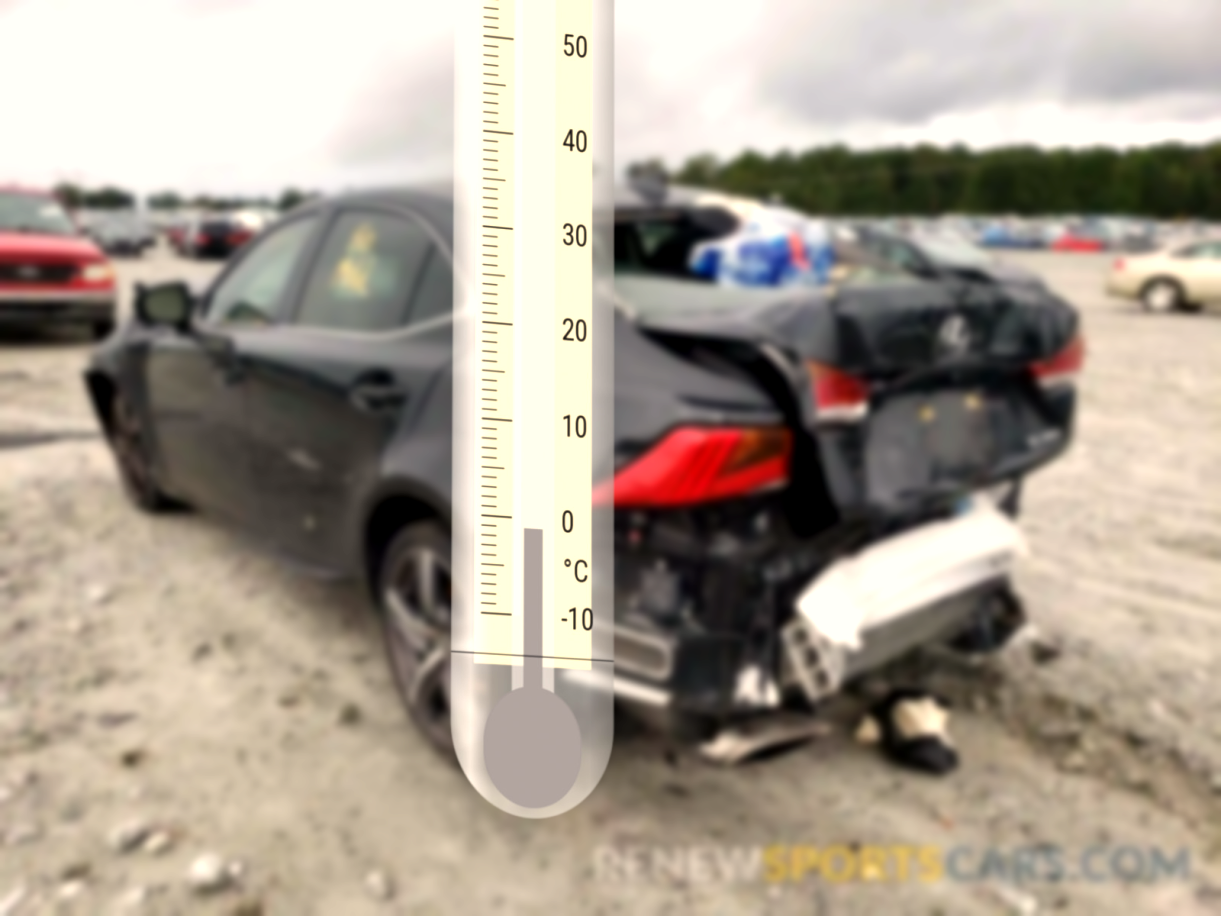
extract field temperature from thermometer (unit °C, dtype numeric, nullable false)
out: -1 °C
